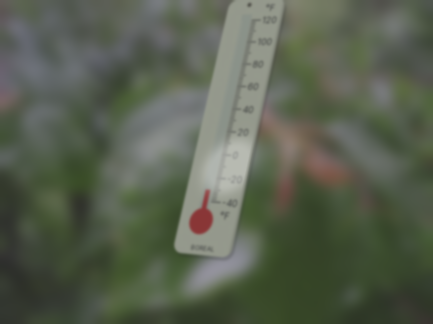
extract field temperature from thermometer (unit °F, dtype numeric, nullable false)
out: -30 °F
